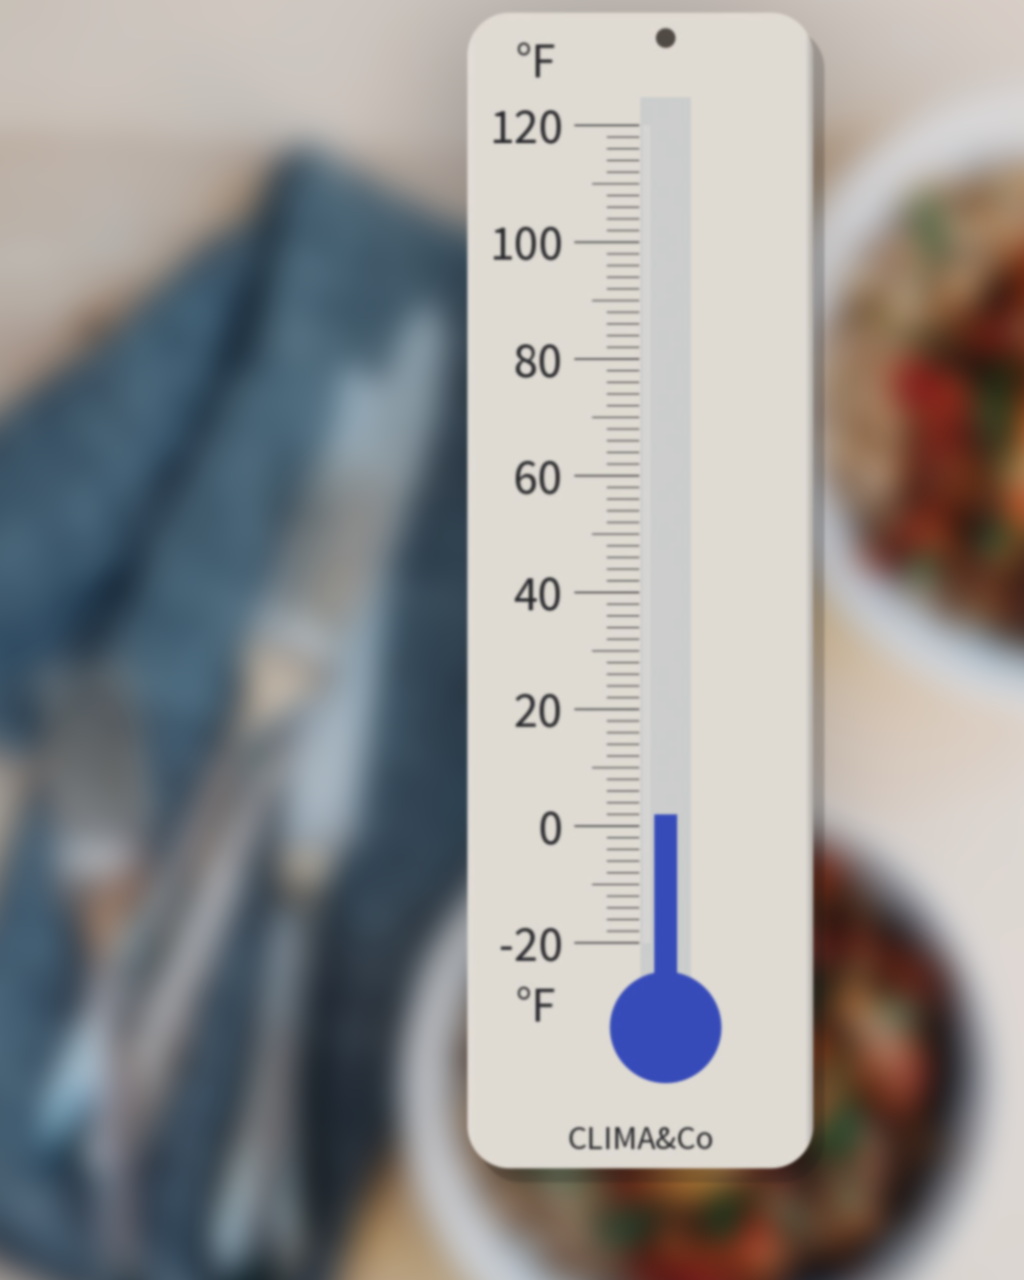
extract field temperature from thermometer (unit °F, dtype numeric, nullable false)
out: 2 °F
